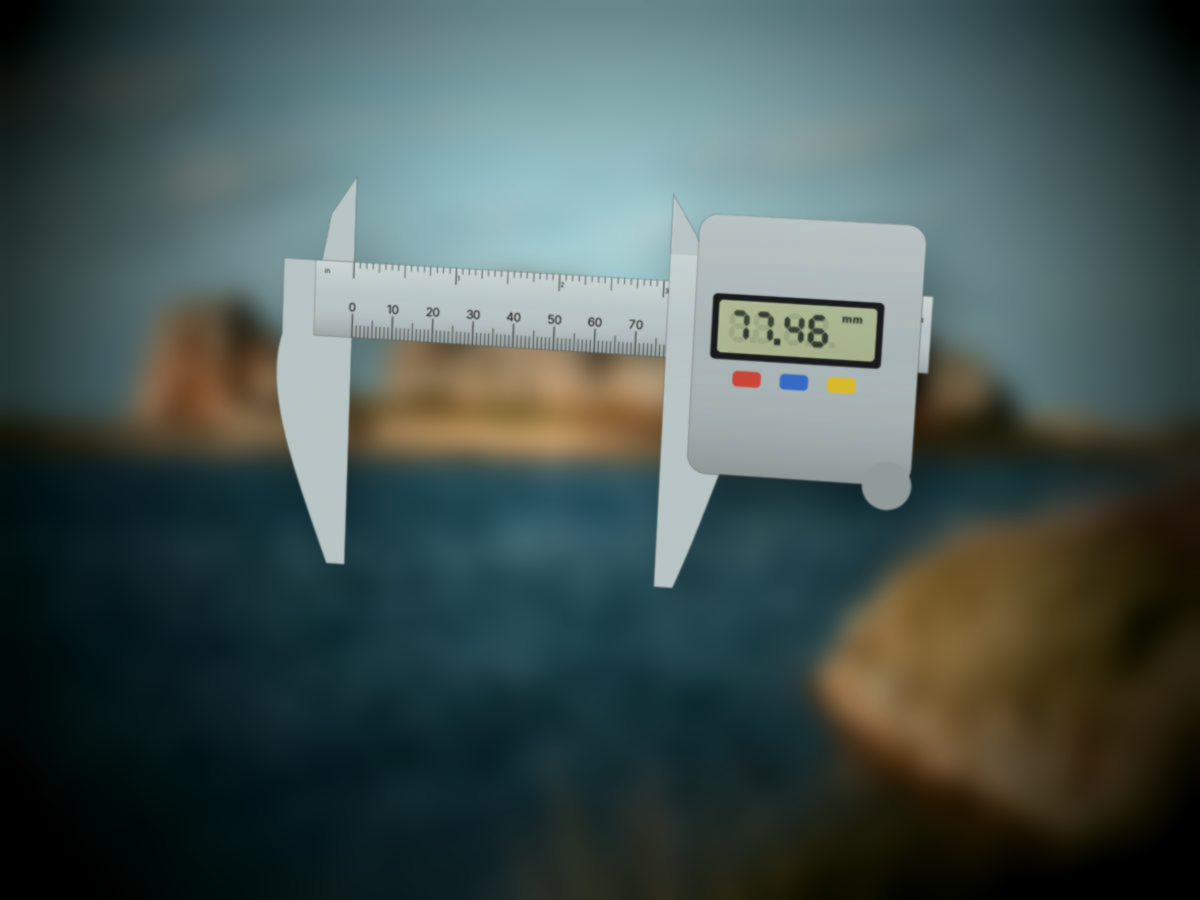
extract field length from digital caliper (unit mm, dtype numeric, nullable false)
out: 77.46 mm
